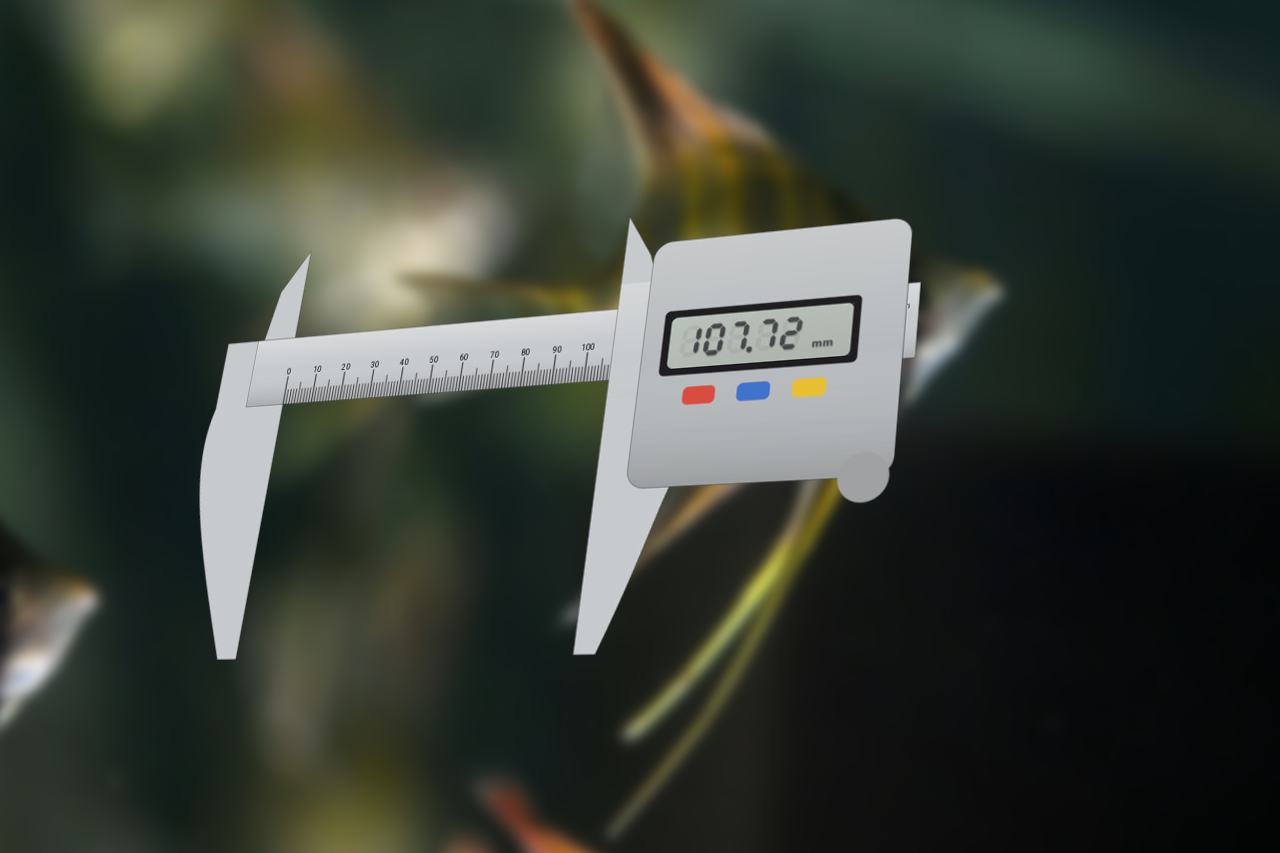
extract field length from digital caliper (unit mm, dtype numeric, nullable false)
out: 107.72 mm
